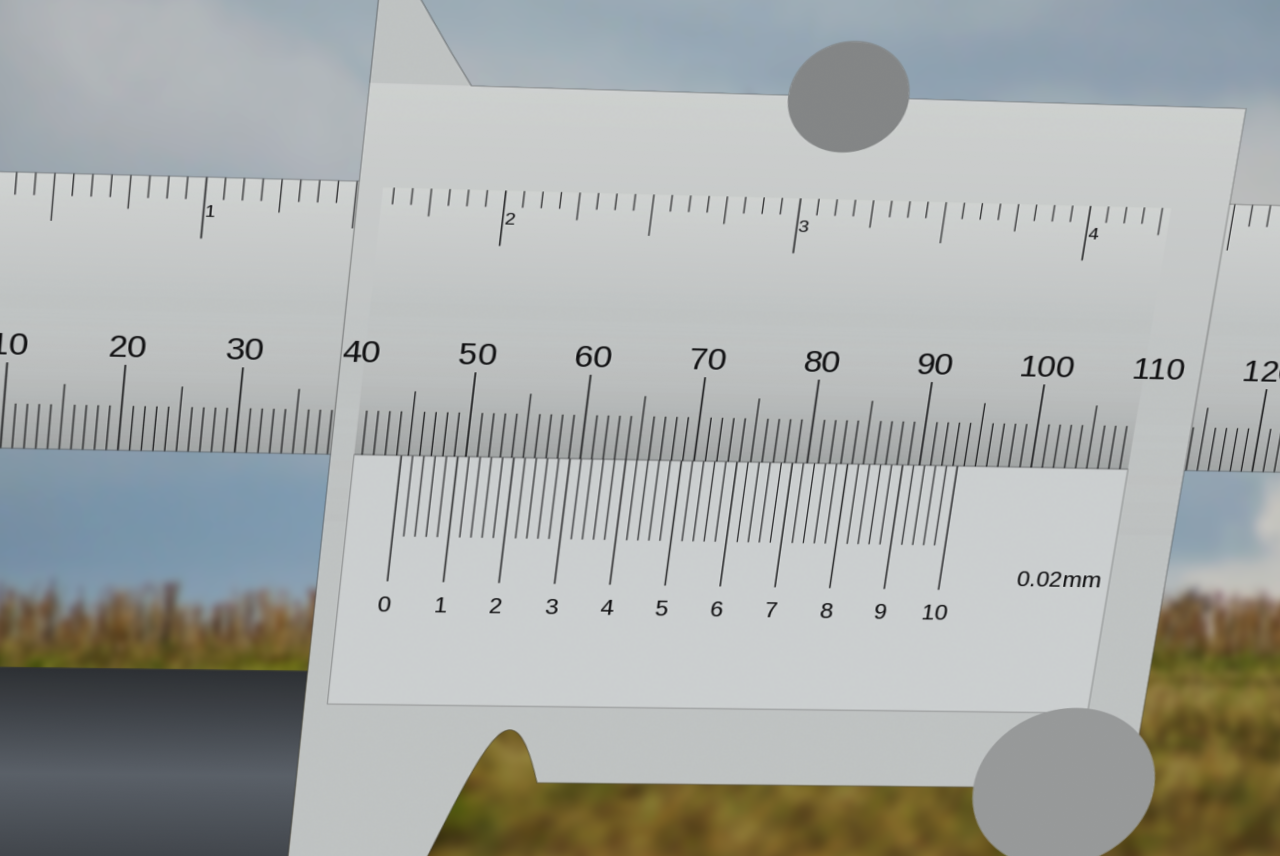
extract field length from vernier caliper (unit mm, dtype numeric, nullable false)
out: 44.4 mm
